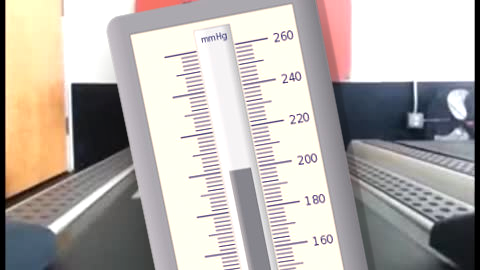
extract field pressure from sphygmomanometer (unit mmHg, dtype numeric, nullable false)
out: 200 mmHg
